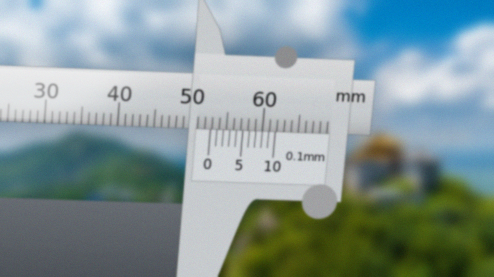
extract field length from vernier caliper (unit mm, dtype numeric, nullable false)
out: 52.8 mm
